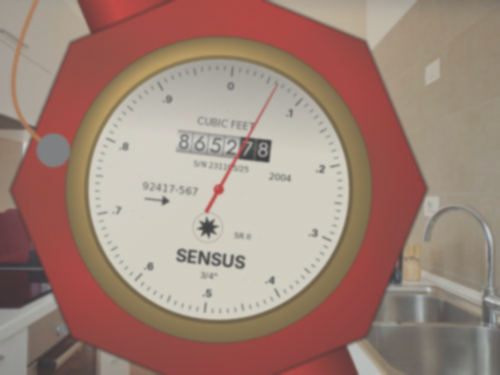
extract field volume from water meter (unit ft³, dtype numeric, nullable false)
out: 865278.06 ft³
